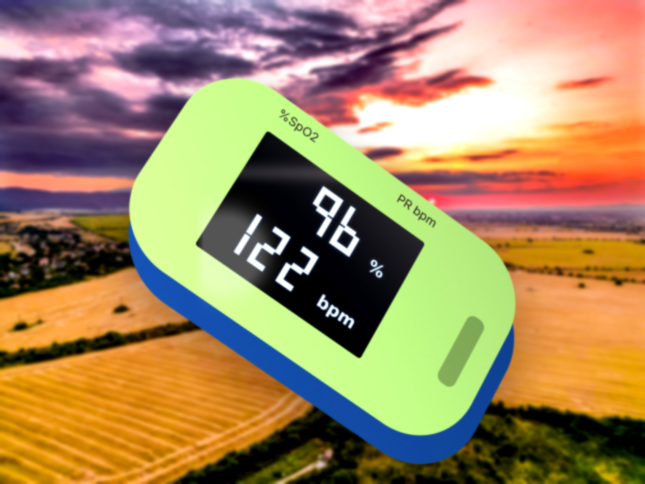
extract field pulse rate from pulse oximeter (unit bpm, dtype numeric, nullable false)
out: 122 bpm
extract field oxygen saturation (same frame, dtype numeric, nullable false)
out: 96 %
